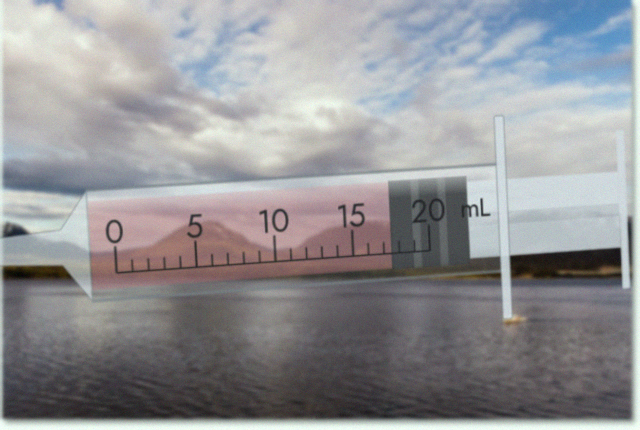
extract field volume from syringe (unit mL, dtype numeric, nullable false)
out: 17.5 mL
